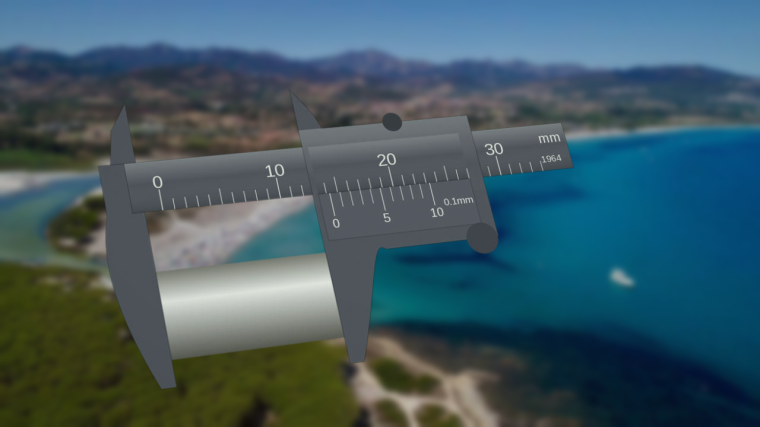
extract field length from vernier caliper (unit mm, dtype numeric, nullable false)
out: 14.3 mm
